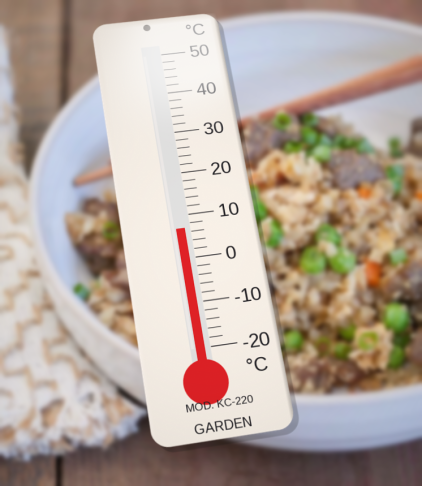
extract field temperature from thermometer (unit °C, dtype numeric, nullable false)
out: 7 °C
